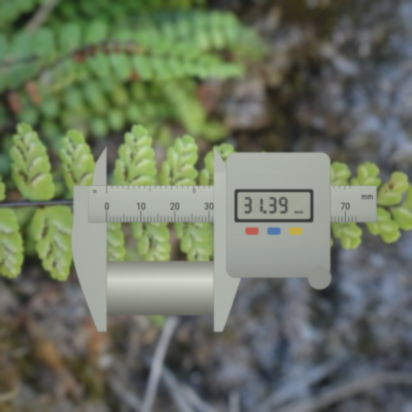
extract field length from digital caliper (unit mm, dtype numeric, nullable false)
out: 31.39 mm
